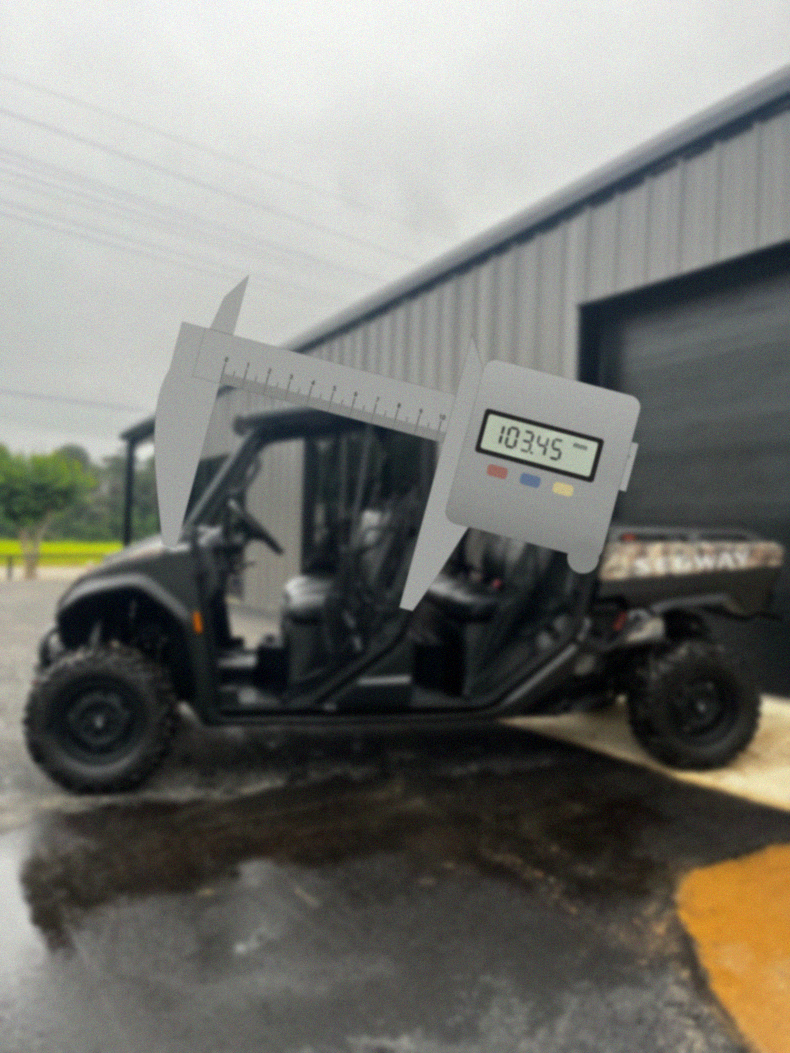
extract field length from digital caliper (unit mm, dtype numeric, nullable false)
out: 103.45 mm
